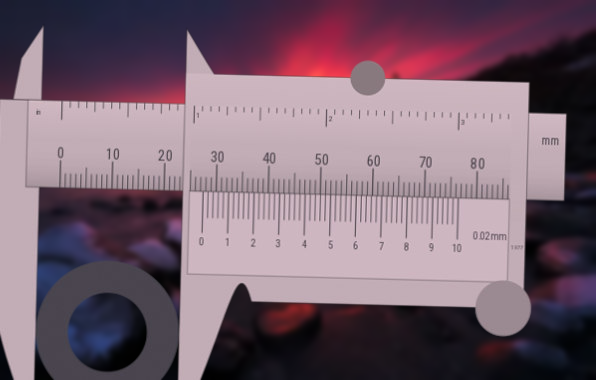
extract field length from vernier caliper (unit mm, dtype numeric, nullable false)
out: 27.5 mm
